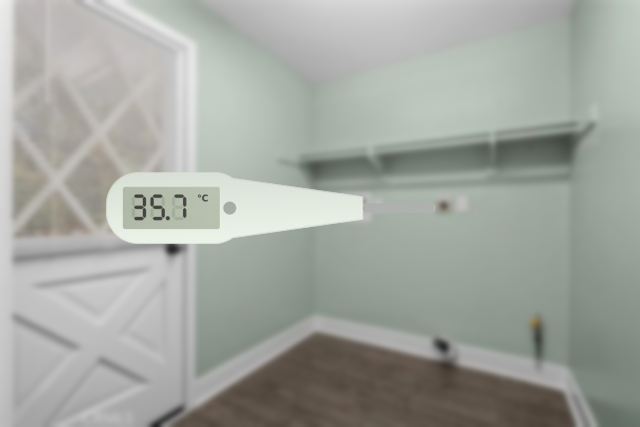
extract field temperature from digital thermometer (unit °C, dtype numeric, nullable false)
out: 35.7 °C
